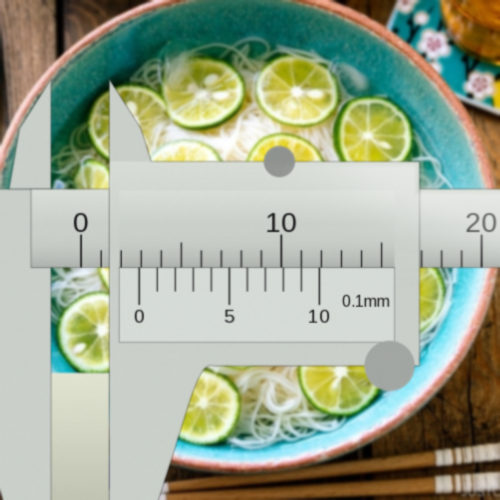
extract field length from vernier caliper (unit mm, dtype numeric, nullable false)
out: 2.9 mm
